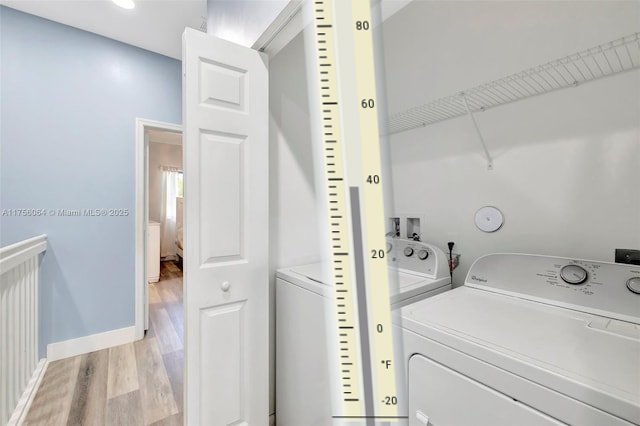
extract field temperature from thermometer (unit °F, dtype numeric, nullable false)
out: 38 °F
